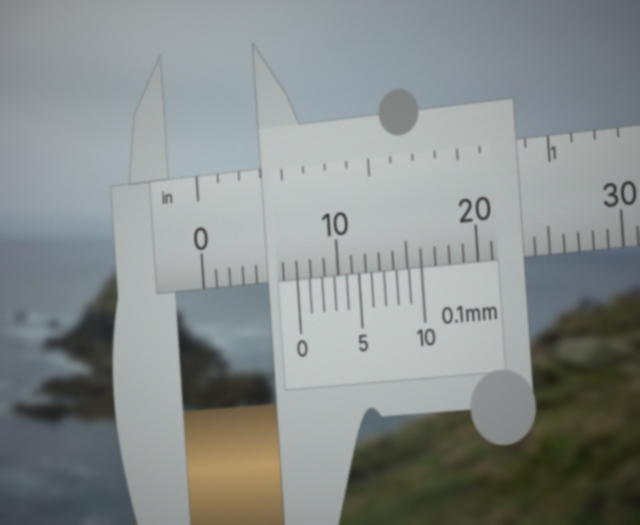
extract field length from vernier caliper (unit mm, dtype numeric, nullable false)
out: 7.0 mm
